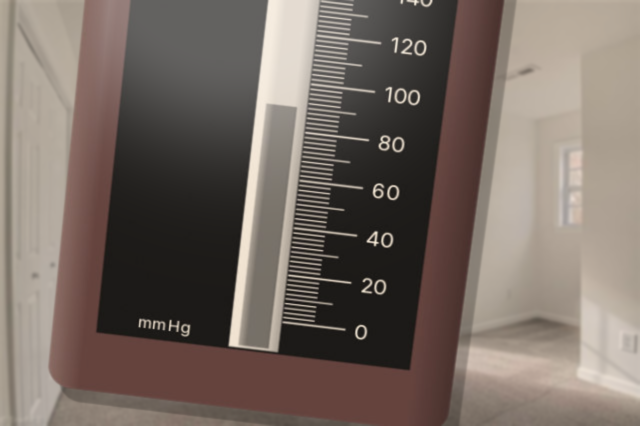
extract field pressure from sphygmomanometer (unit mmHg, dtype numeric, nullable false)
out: 90 mmHg
